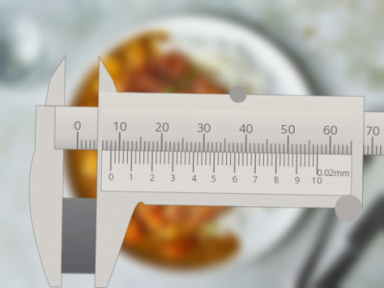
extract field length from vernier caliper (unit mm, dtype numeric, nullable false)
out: 8.0 mm
